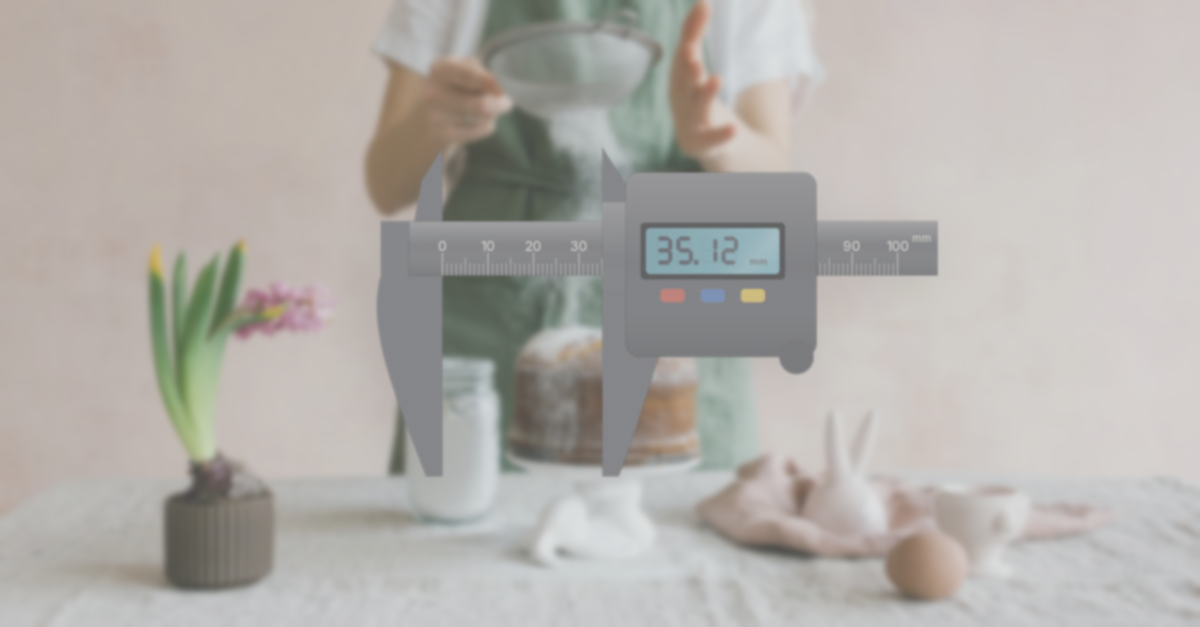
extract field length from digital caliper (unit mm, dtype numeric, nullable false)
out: 35.12 mm
